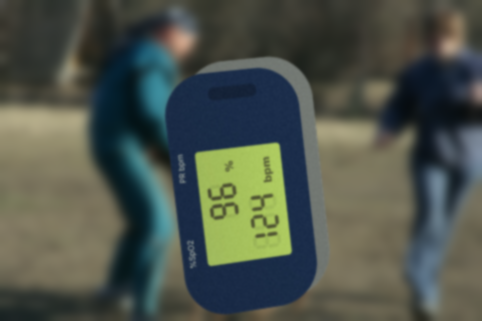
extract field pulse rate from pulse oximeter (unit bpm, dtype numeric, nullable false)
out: 124 bpm
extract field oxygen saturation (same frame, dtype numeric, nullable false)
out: 96 %
